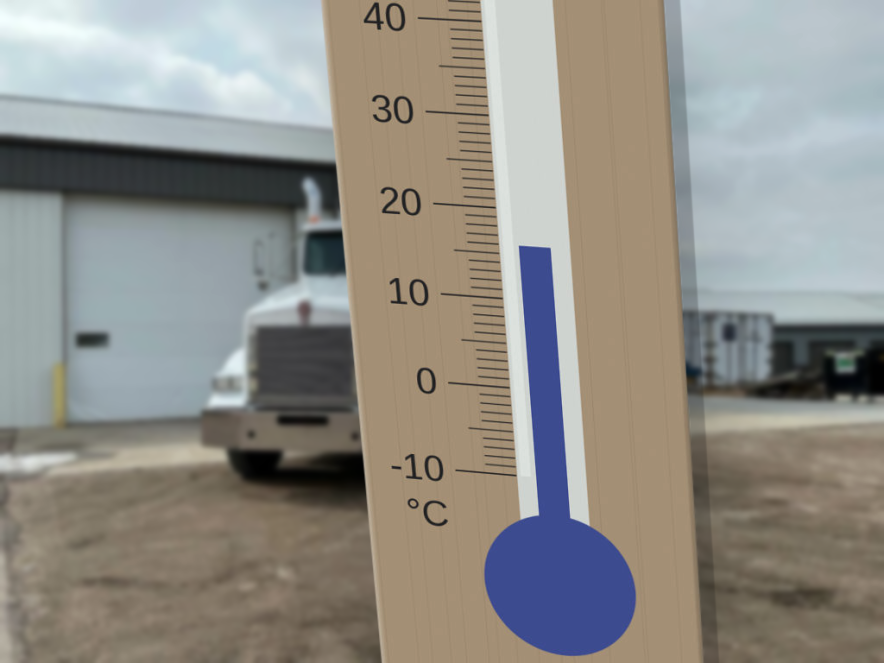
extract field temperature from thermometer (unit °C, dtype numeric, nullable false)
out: 16 °C
